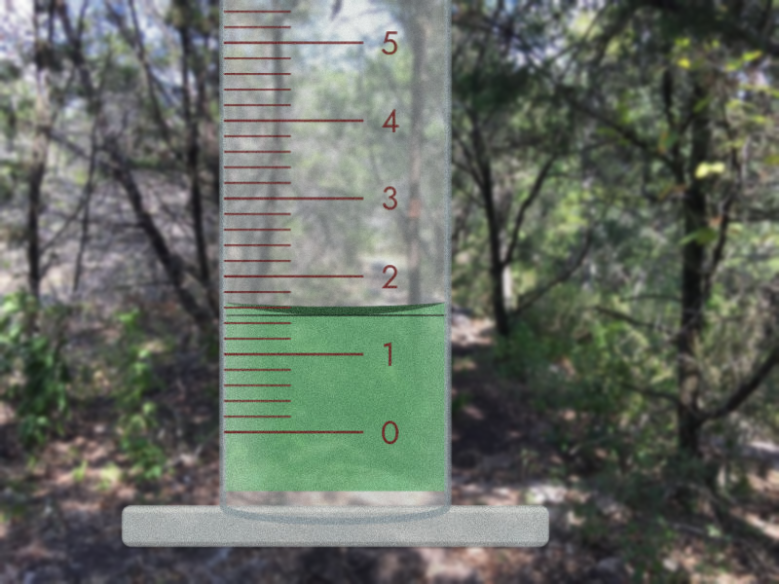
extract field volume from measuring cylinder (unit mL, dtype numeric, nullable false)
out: 1.5 mL
